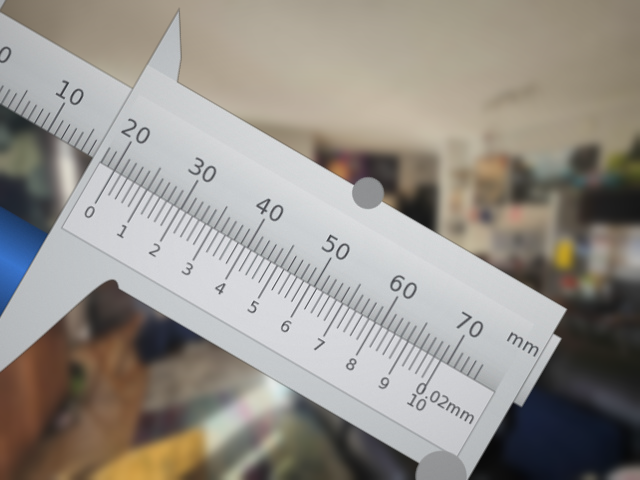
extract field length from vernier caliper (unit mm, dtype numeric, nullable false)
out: 20.0 mm
